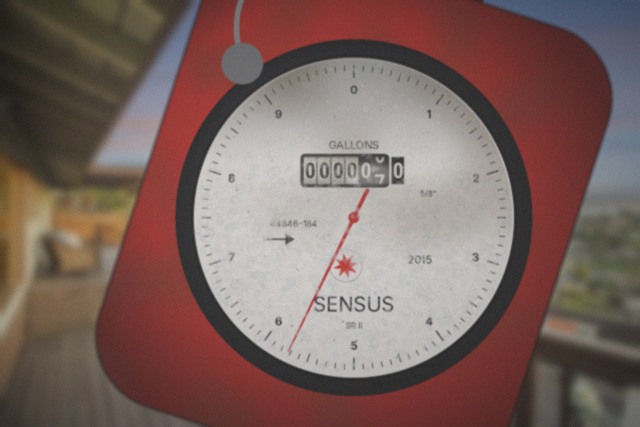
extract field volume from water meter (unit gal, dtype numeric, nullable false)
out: 65.7 gal
